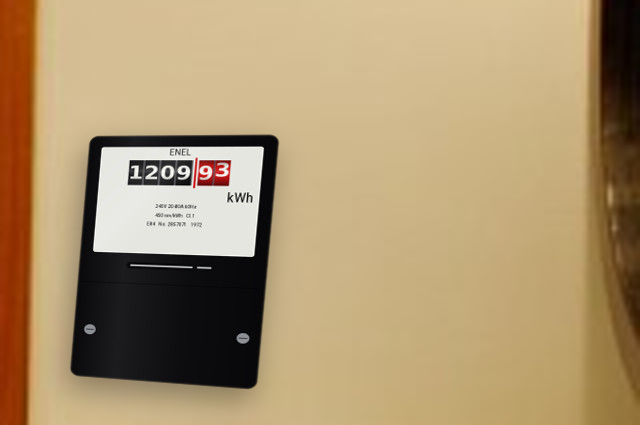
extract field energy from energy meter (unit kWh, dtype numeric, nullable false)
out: 1209.93 kWh
